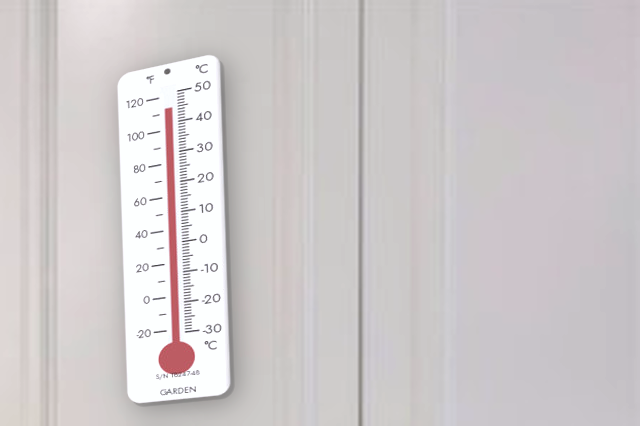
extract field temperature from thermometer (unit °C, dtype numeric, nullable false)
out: 45 °C
